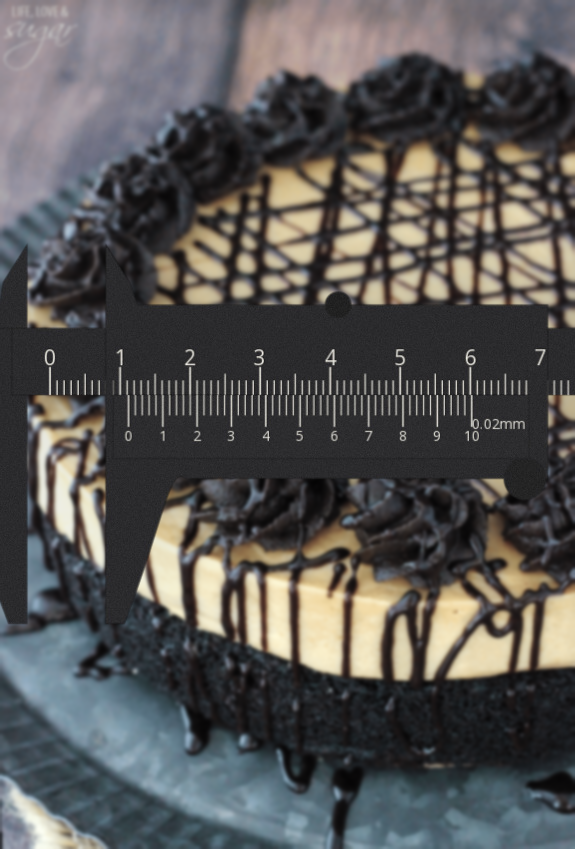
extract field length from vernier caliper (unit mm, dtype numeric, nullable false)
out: 11.2 mm
